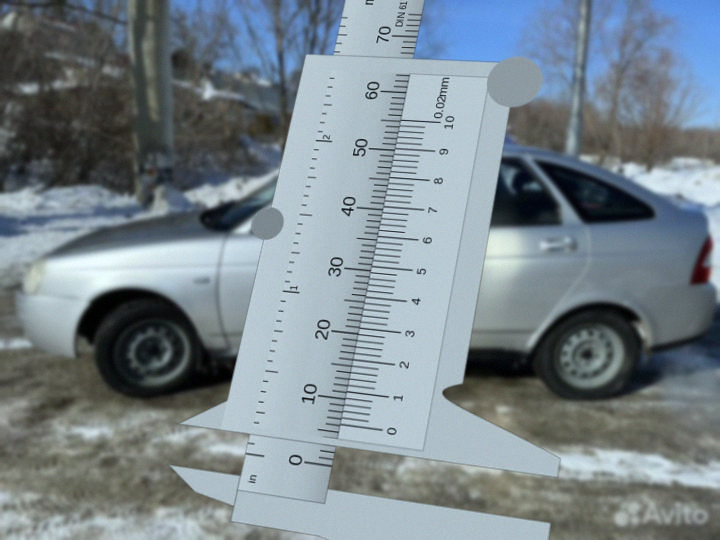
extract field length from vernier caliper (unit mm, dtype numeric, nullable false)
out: 6.2 mm
